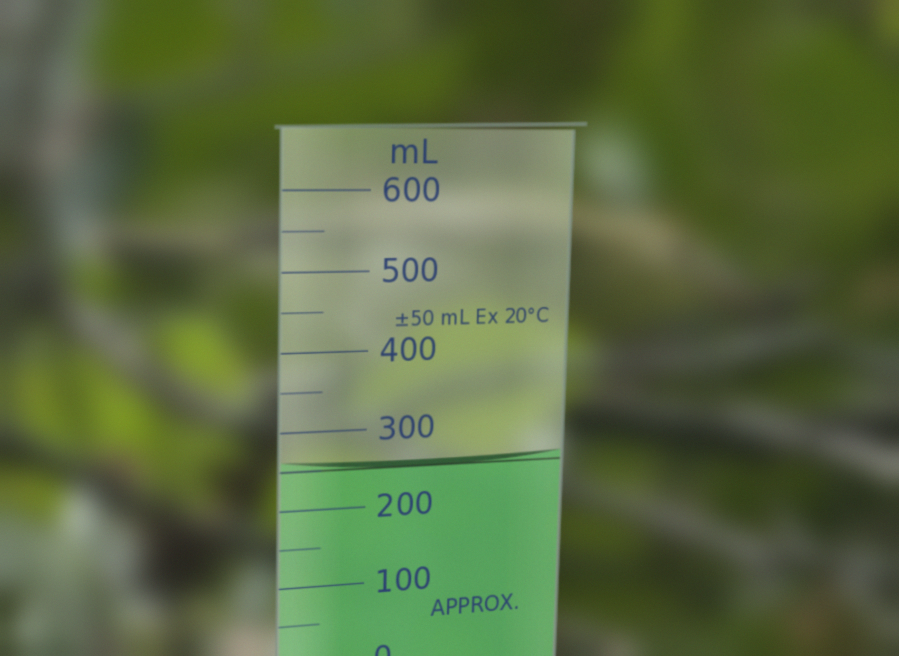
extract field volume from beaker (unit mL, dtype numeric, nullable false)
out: 250 mL
